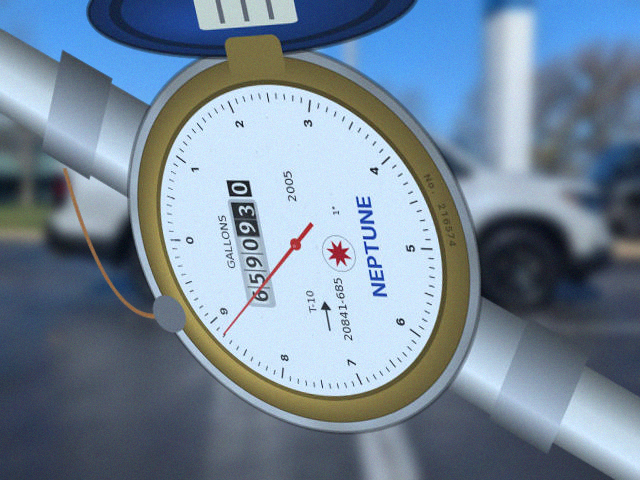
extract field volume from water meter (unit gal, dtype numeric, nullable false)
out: 6590928.8 gal
